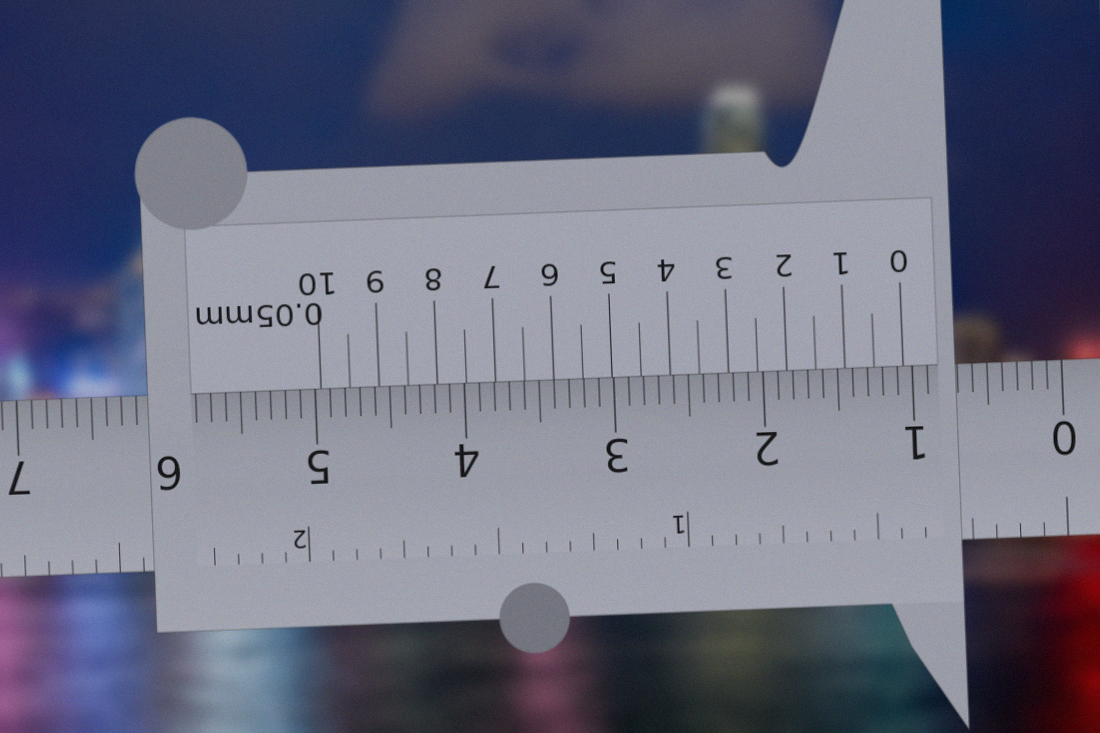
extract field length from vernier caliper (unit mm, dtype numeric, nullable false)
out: 10.6 mm
